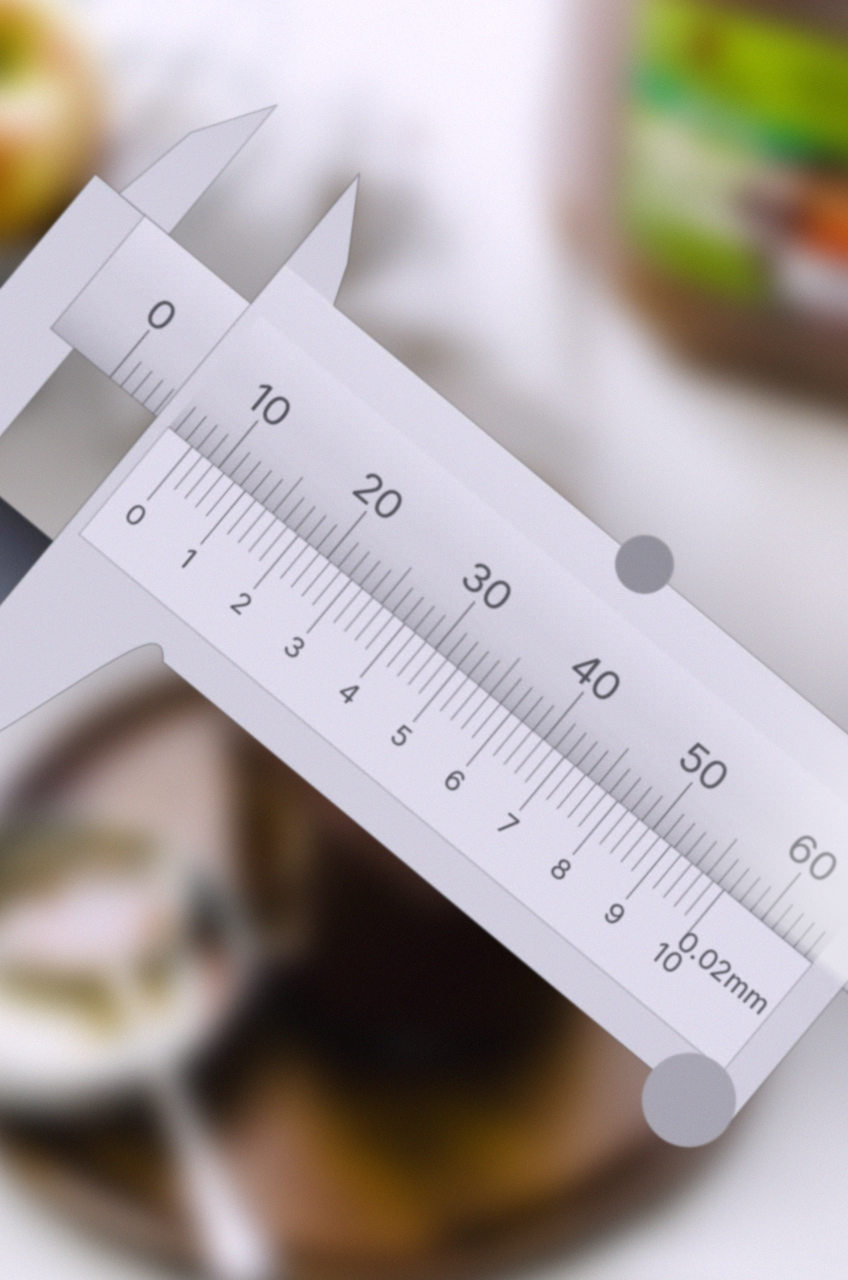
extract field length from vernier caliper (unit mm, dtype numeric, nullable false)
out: 7.6 mm
